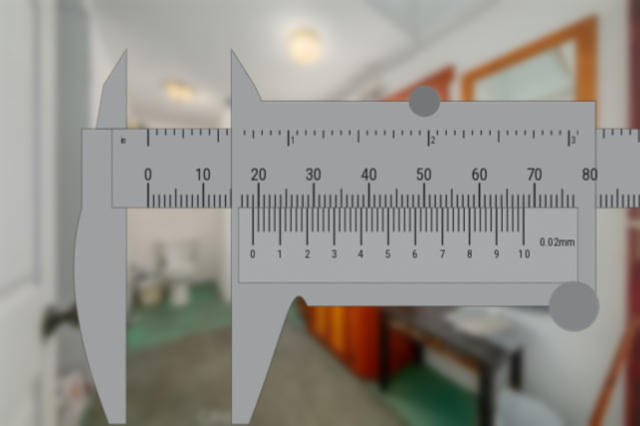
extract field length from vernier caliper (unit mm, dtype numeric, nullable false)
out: 19.0 mm
